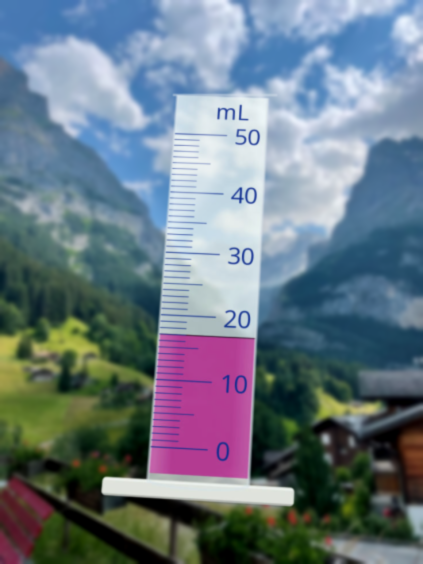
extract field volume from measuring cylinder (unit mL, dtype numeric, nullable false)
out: 17 mL
